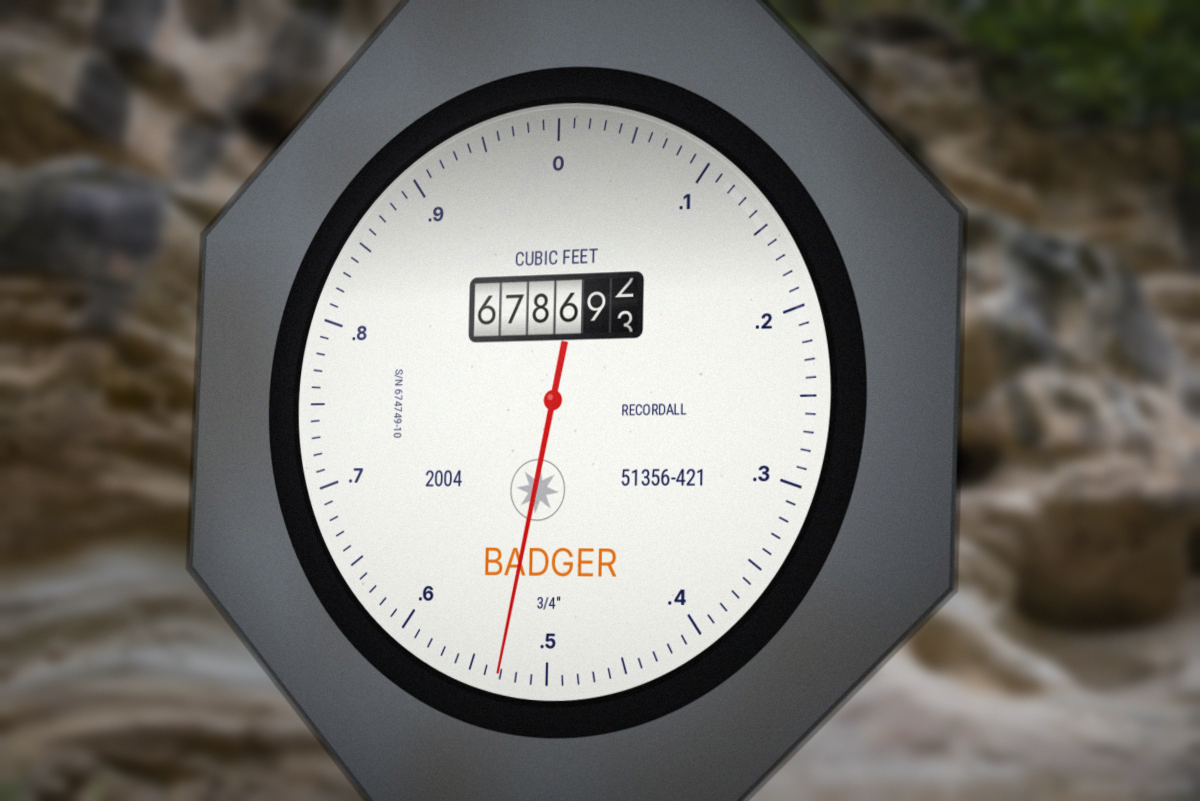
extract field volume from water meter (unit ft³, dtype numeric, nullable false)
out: 678692.53 ft³
